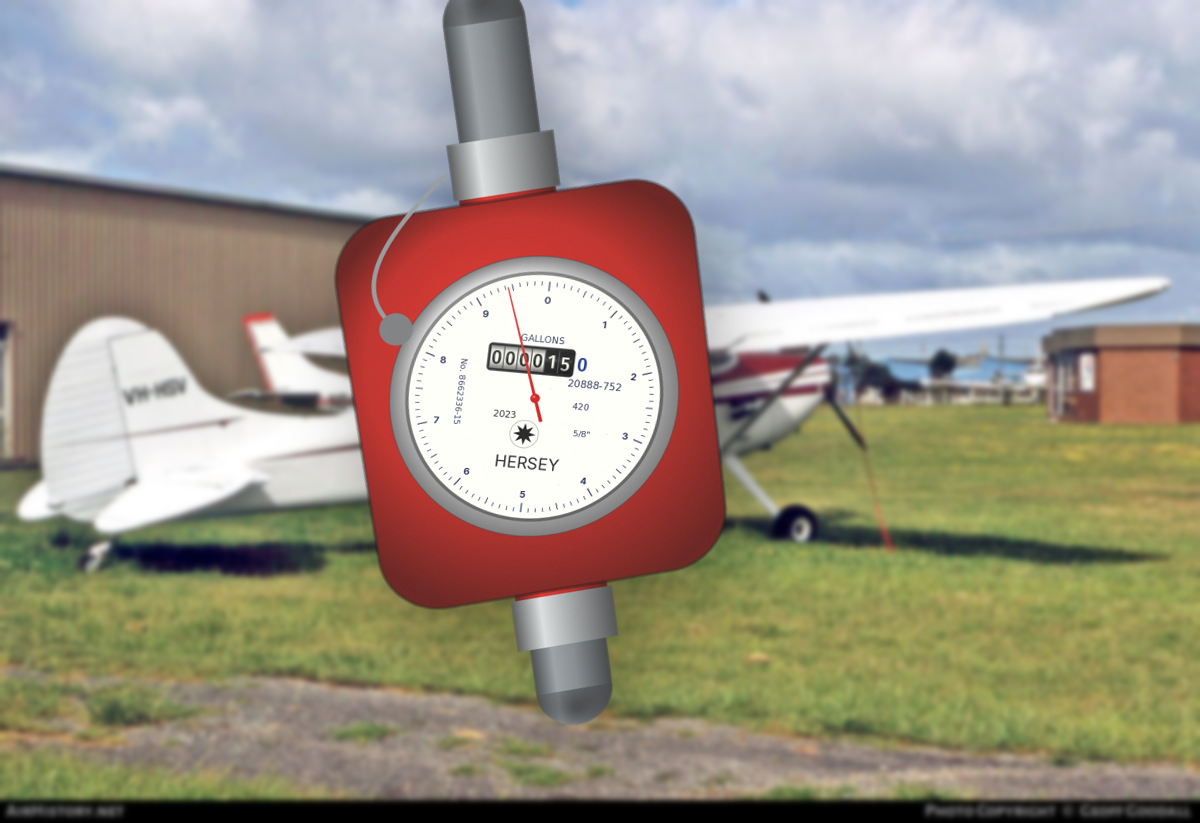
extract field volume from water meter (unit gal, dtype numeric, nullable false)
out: 149.4 gal
